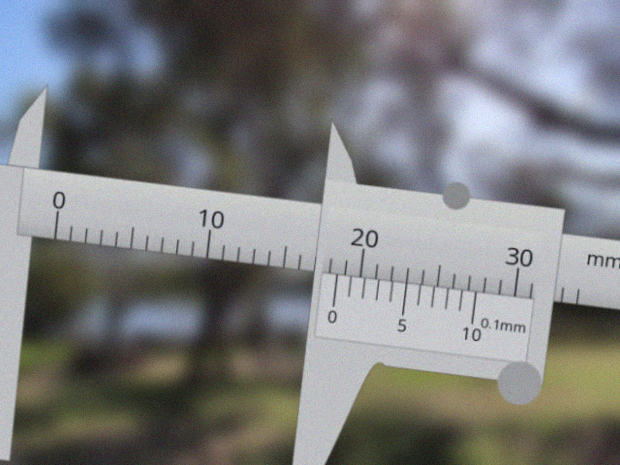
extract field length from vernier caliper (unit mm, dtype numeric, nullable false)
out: 18.5 mm
